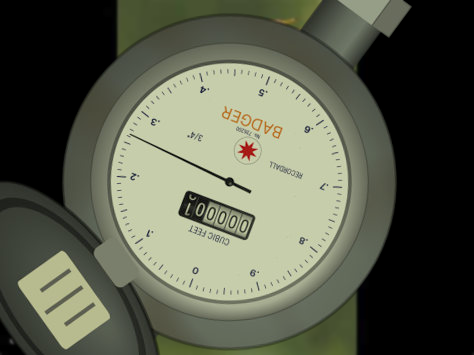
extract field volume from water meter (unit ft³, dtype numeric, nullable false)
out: 1.26 ft³
